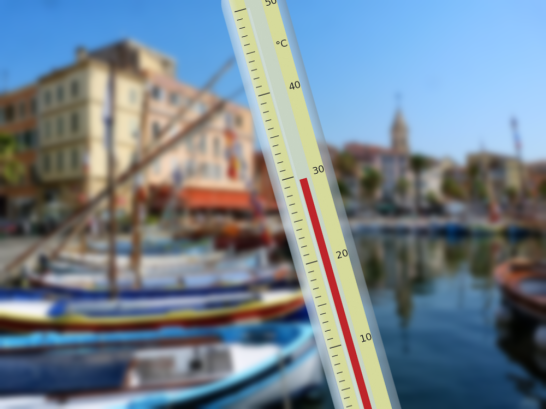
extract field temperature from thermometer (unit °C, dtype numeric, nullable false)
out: 29.5 °C
